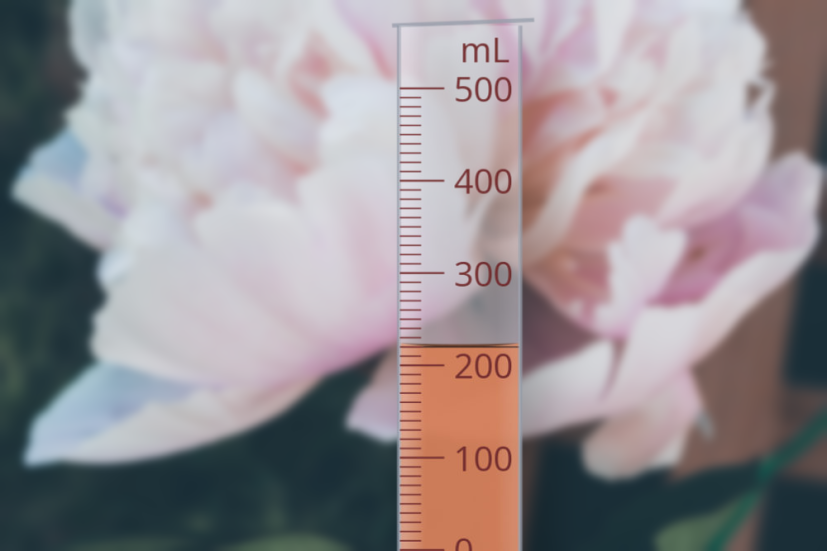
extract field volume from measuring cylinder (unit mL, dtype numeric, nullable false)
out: 220 mL
